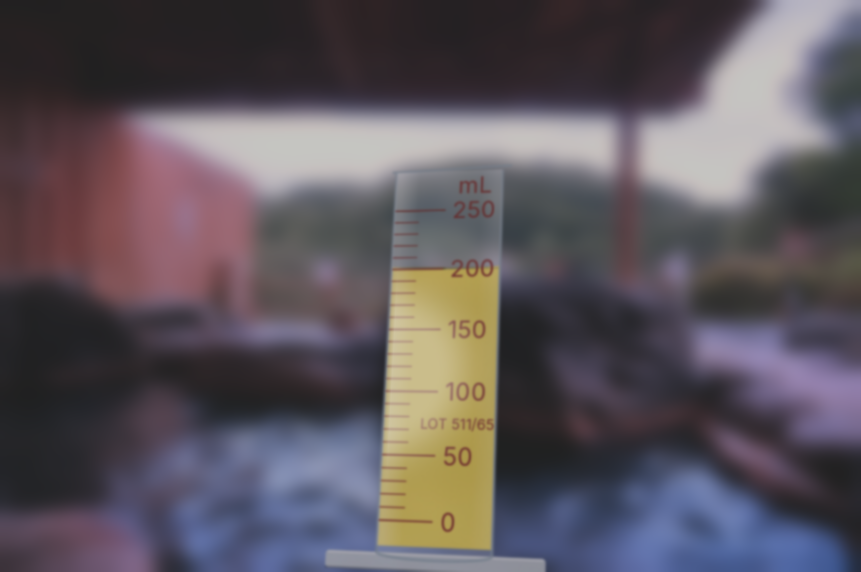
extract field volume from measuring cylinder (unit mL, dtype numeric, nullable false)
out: 200 mL
